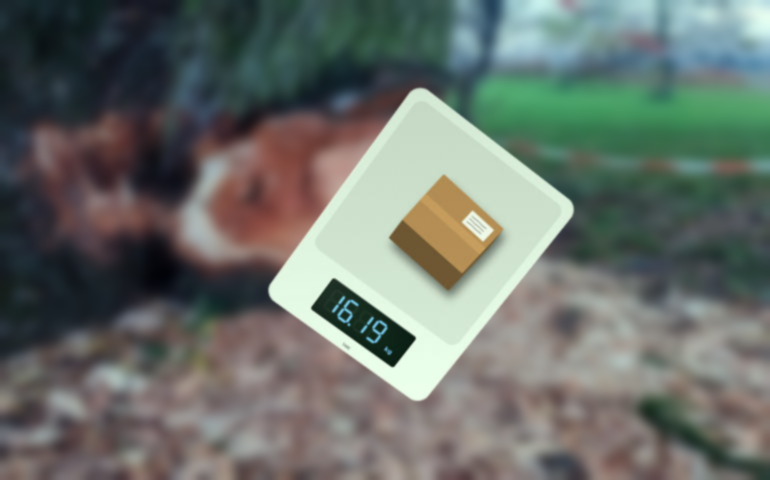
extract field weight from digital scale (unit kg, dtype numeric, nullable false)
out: 16.19 kg
